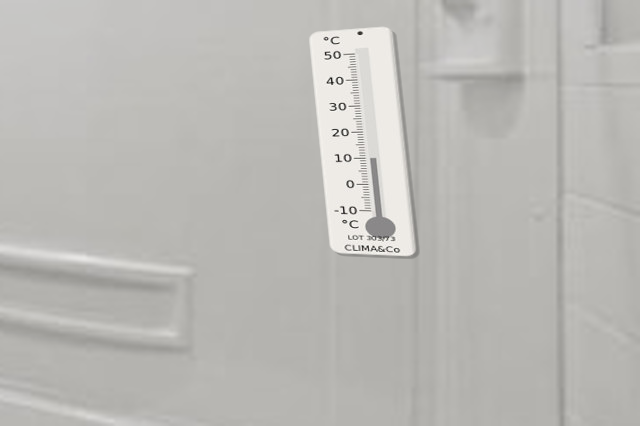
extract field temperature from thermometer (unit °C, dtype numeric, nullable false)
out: 10 °C
